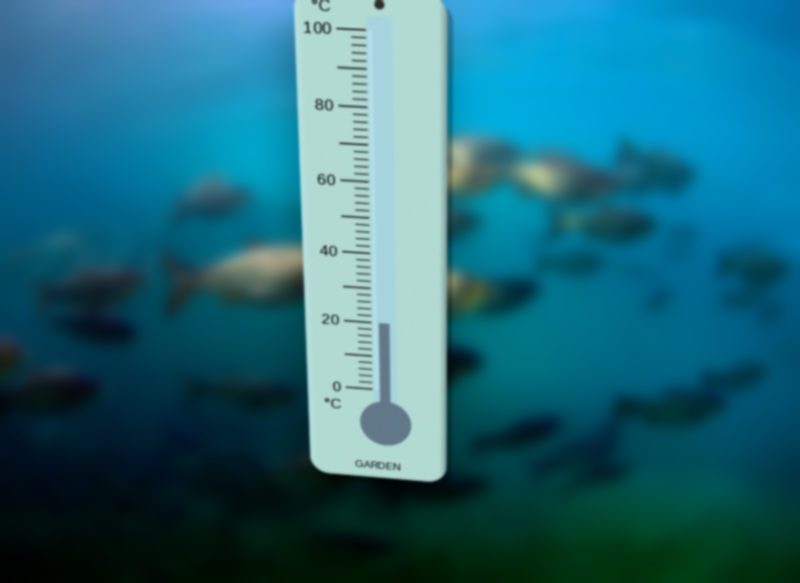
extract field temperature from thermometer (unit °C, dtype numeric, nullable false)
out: 20 °C
